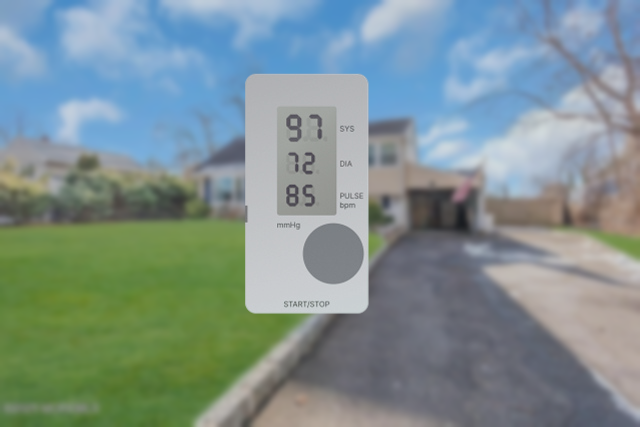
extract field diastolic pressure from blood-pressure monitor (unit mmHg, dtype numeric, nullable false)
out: 72 mmHg
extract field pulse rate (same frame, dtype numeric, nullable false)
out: 85 bpm
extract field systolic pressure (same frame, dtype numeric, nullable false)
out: 97 mmHg
